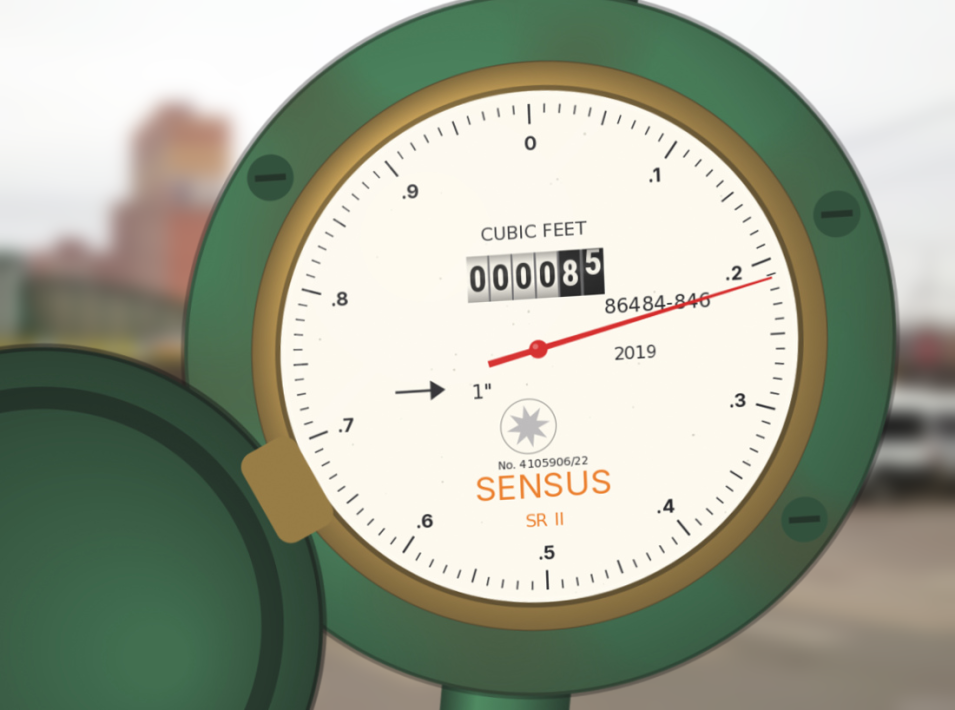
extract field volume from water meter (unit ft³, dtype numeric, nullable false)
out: 85.21 ft³
